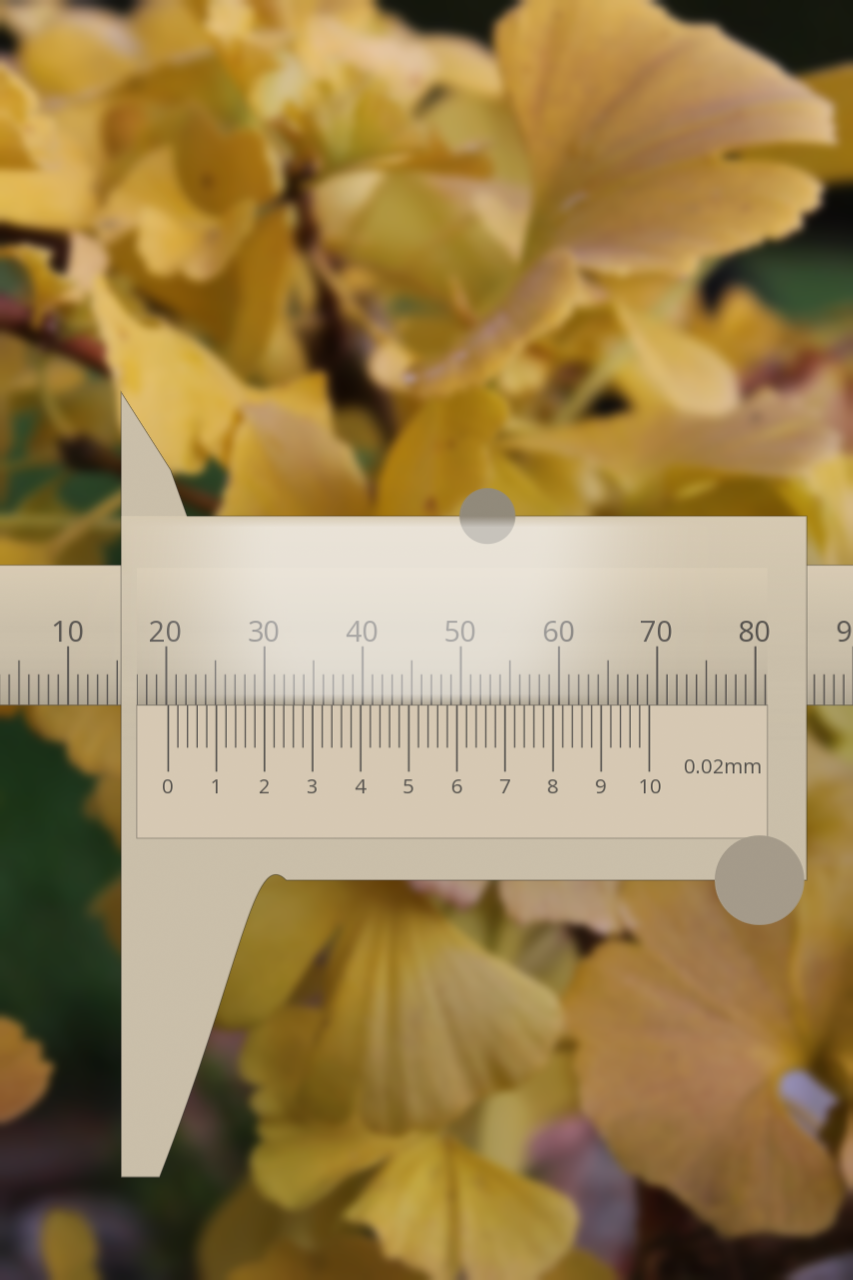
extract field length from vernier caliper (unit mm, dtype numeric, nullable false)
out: 20.2 mm
